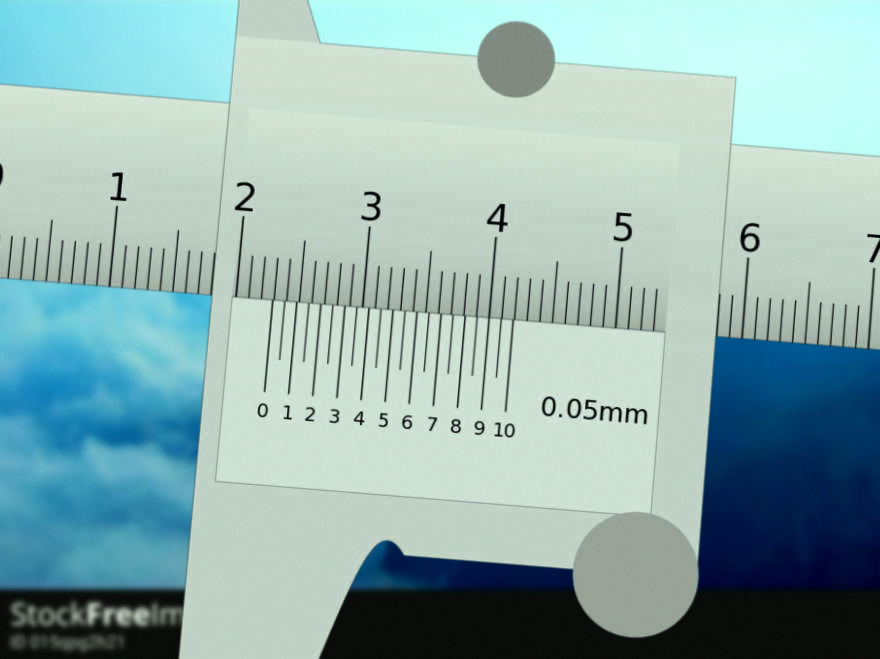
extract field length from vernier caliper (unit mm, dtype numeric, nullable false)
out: 22.9 mm
